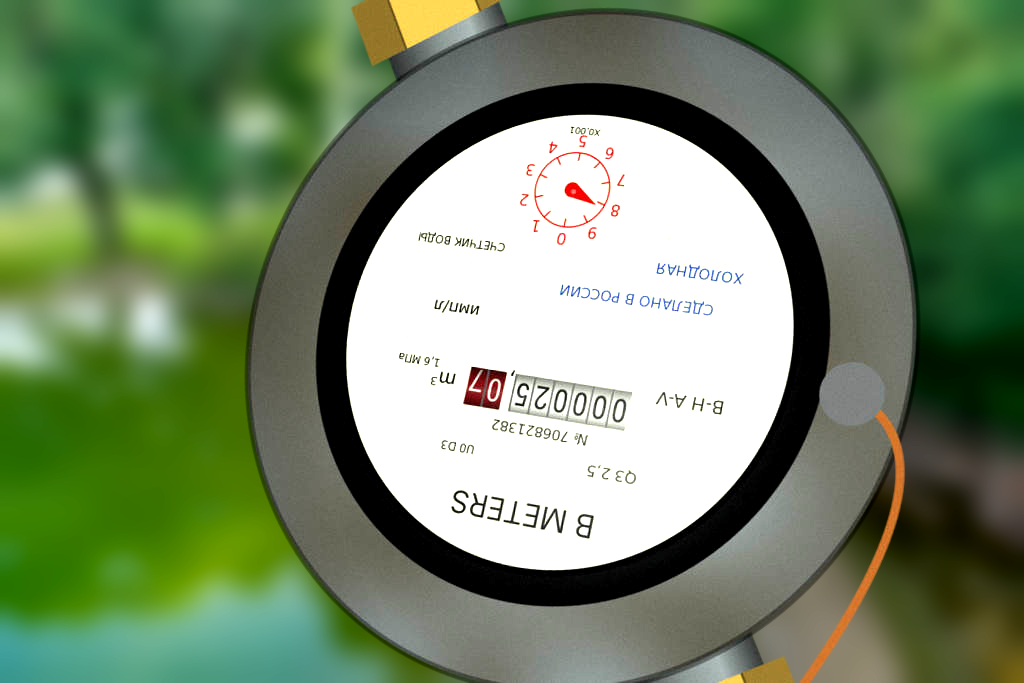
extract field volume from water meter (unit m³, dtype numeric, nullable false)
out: 25.068 m³
